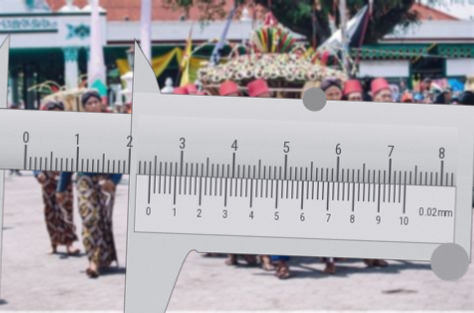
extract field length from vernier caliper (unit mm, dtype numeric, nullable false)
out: 24.0 mm
